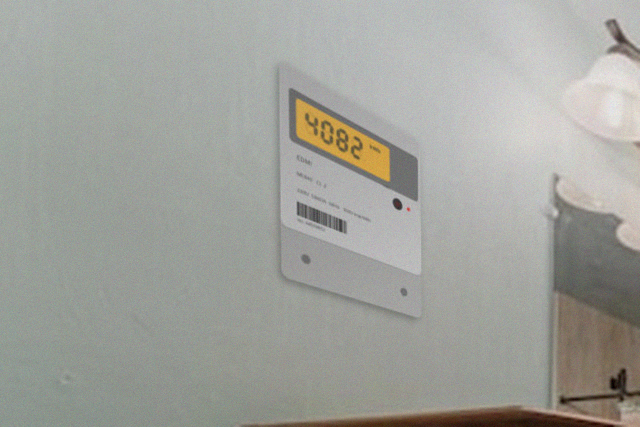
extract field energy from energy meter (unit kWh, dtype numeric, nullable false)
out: 4082 kWh
